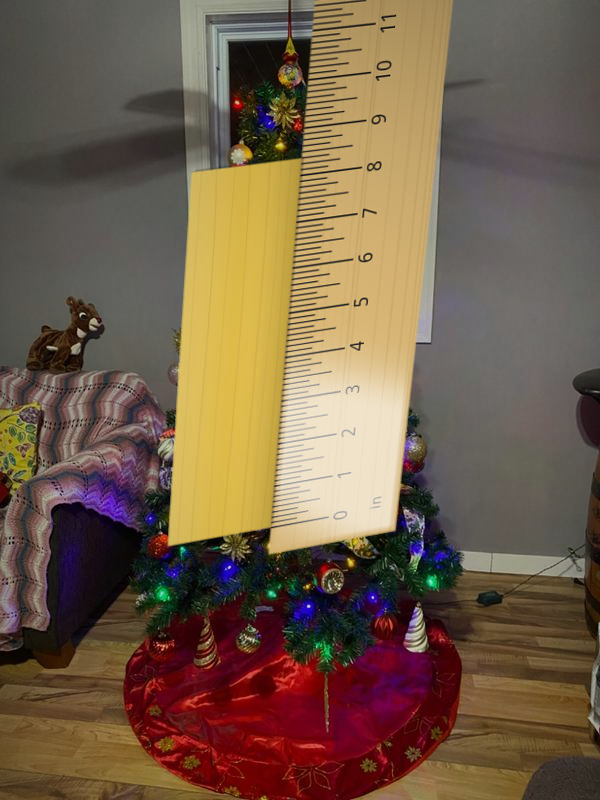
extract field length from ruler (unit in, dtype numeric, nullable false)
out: 8.375 in
